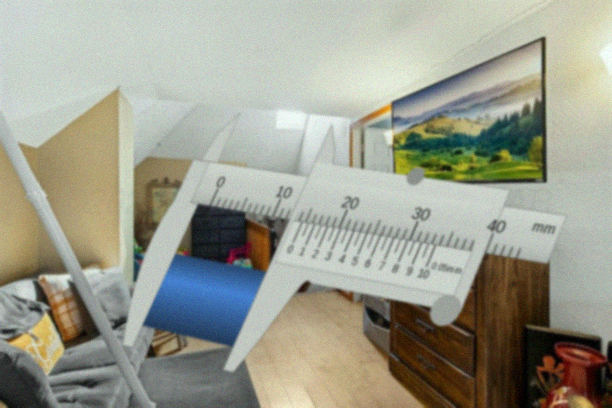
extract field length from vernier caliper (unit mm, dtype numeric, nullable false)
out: 14.5 mm
